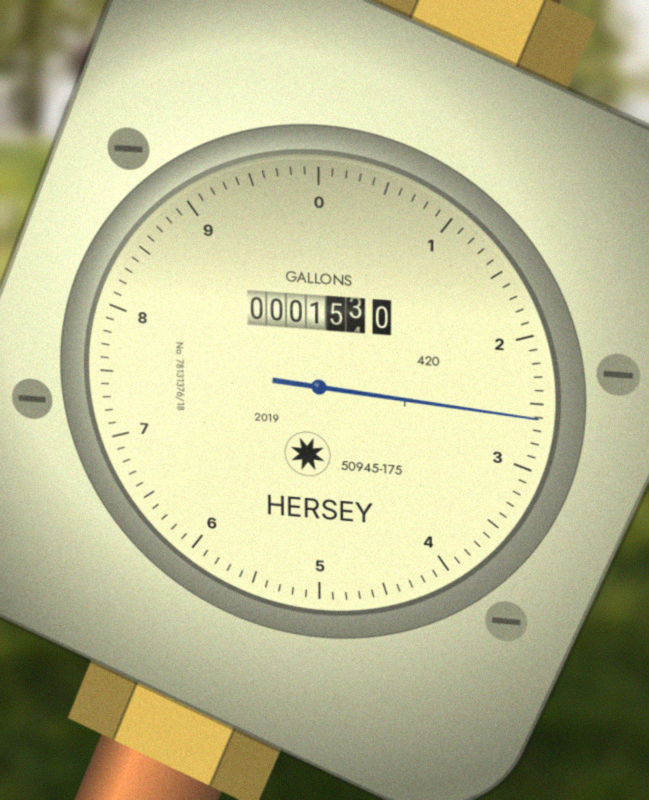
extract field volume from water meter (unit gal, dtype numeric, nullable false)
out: 1532.6 gal
